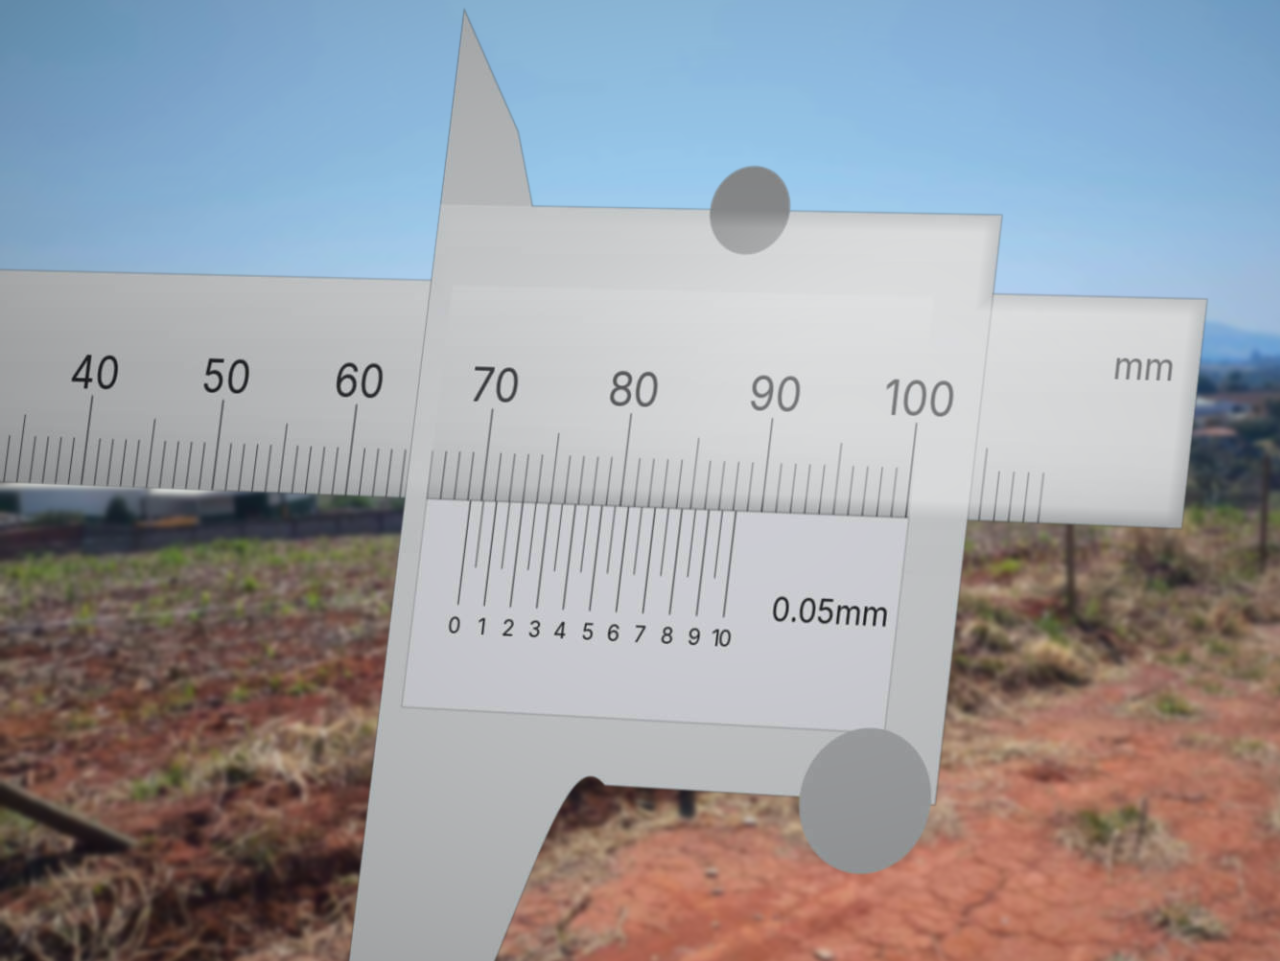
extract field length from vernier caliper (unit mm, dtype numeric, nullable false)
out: 69.2 mm
